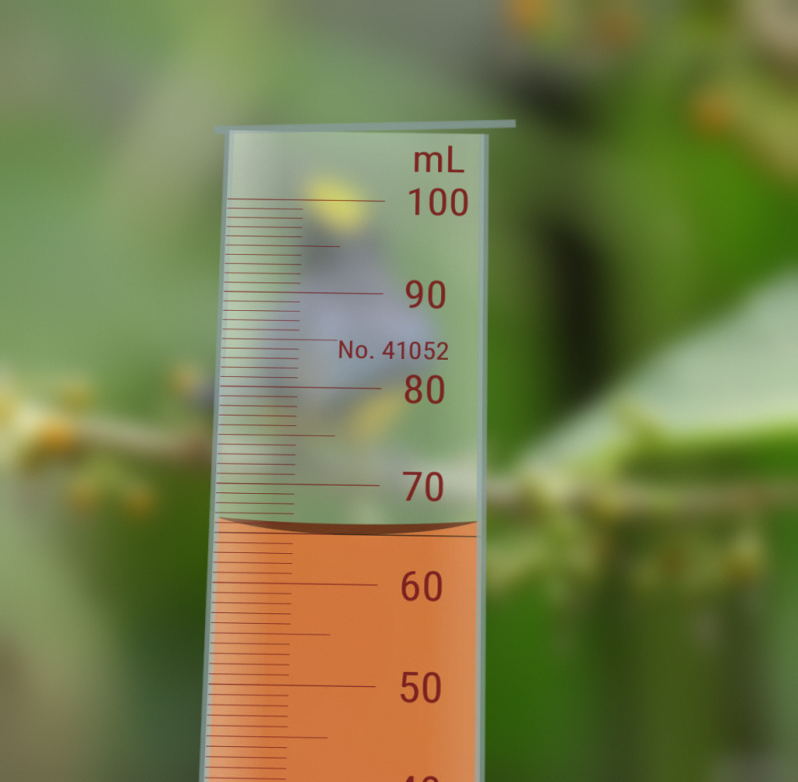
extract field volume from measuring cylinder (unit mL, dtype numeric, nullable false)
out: 65 mL
